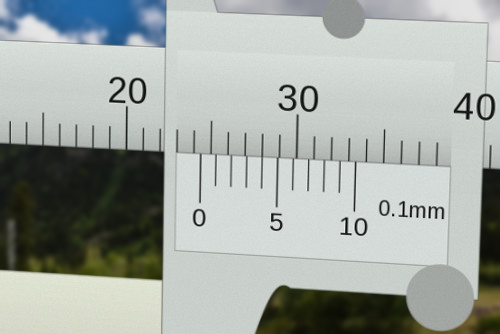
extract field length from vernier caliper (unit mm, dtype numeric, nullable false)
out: 24.4 mm
